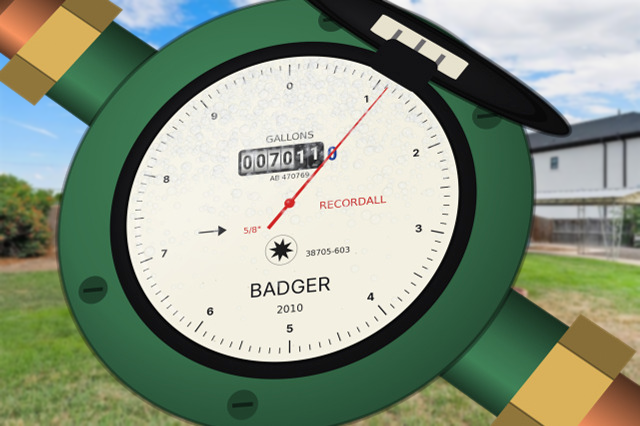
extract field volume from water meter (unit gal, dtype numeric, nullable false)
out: 70111.1 gal
